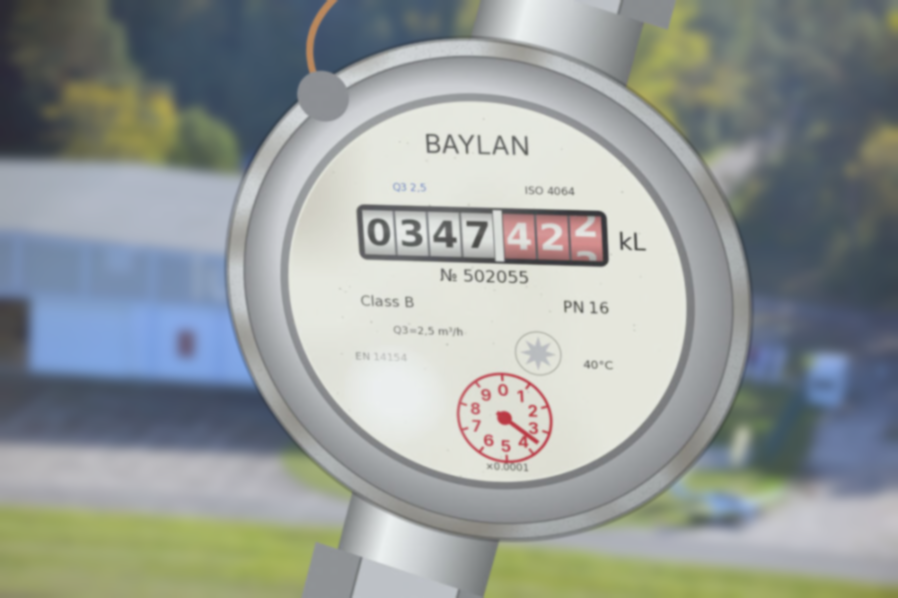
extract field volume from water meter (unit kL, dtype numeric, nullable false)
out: 347.4223 kL
